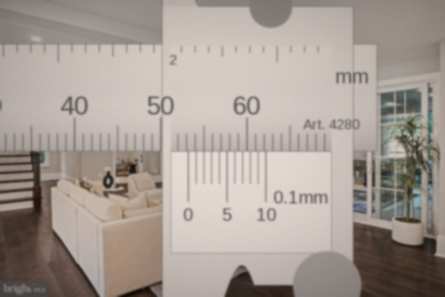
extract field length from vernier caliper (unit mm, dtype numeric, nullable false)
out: 53.2 mm
